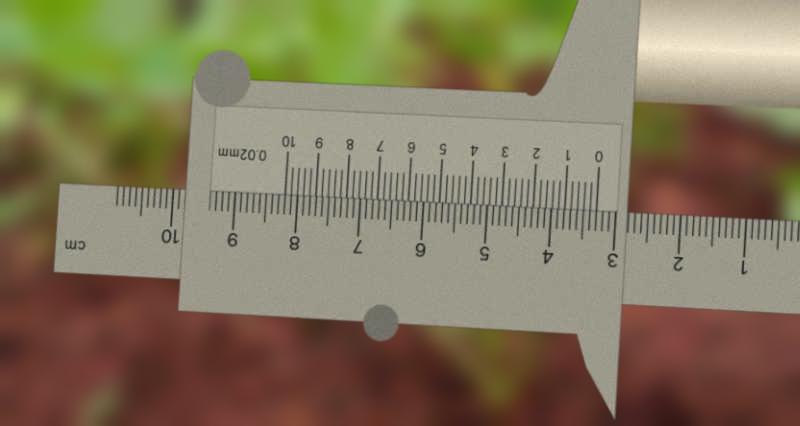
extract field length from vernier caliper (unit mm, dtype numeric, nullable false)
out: 33.0 mm
